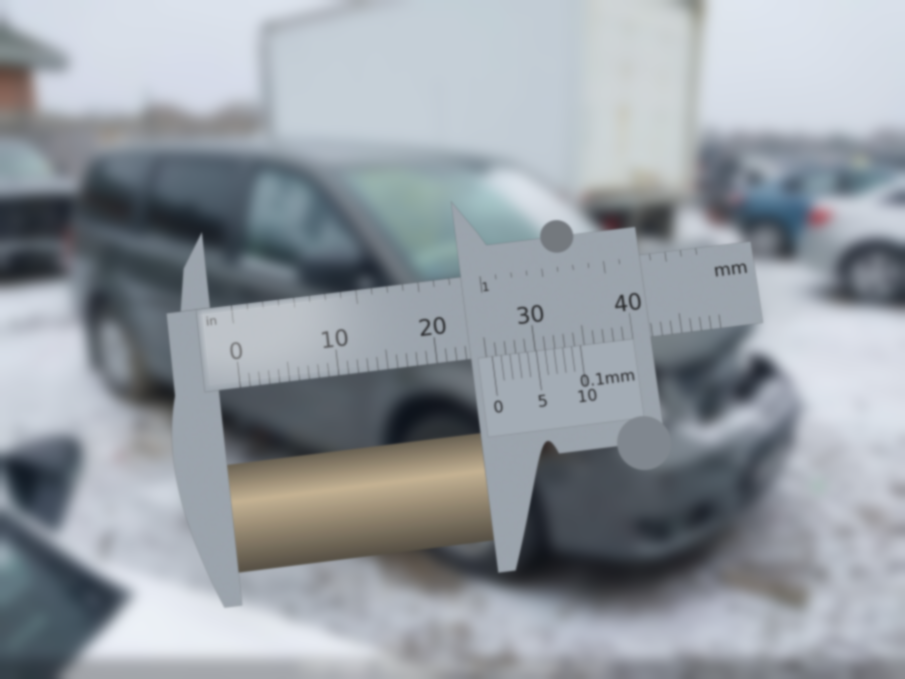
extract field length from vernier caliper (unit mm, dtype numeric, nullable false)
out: 25.6 mm
